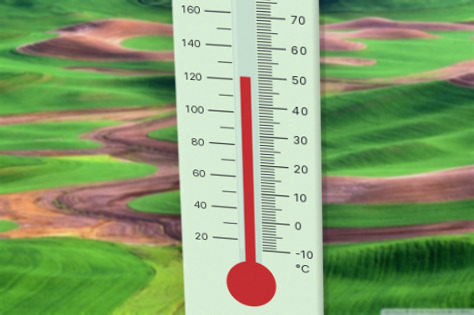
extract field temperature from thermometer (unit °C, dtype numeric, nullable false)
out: 50 °C
